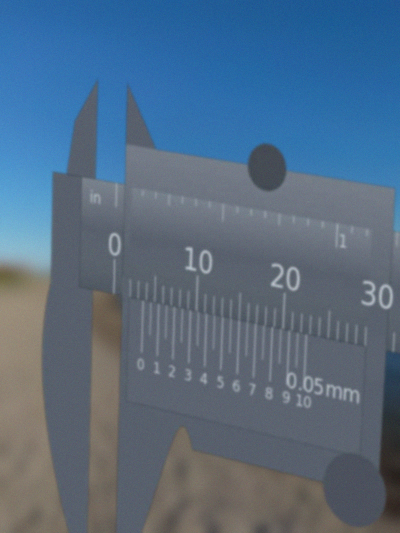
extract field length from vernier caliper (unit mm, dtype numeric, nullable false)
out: 3.6 mm
